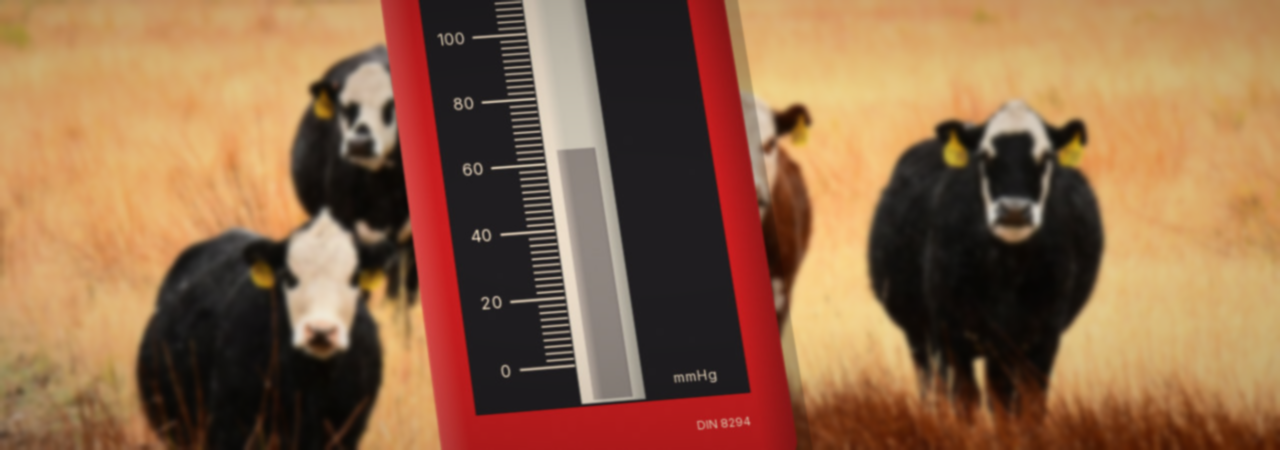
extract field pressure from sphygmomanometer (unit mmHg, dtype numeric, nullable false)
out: 64 mmHg
